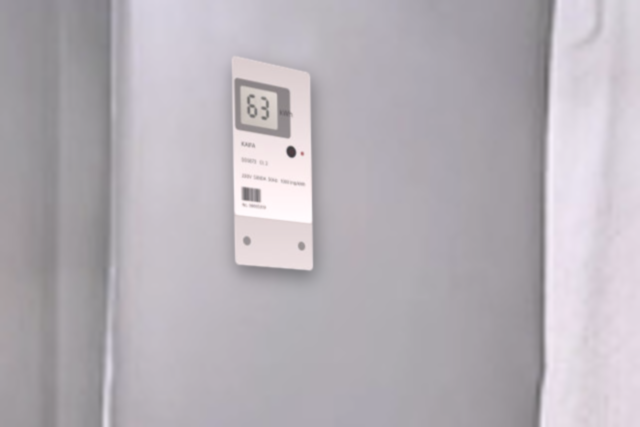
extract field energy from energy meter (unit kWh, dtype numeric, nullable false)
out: 63 kWh
